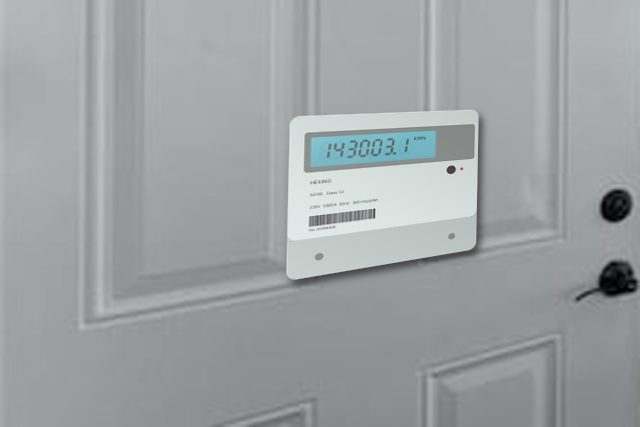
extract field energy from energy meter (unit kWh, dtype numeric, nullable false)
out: 143003.1 kWh
